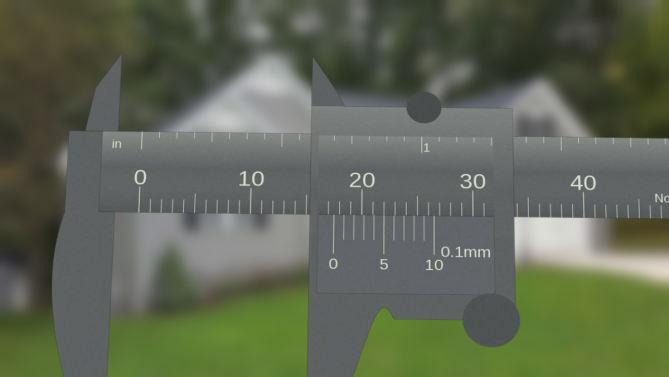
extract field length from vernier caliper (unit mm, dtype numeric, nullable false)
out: 17.5 mm
